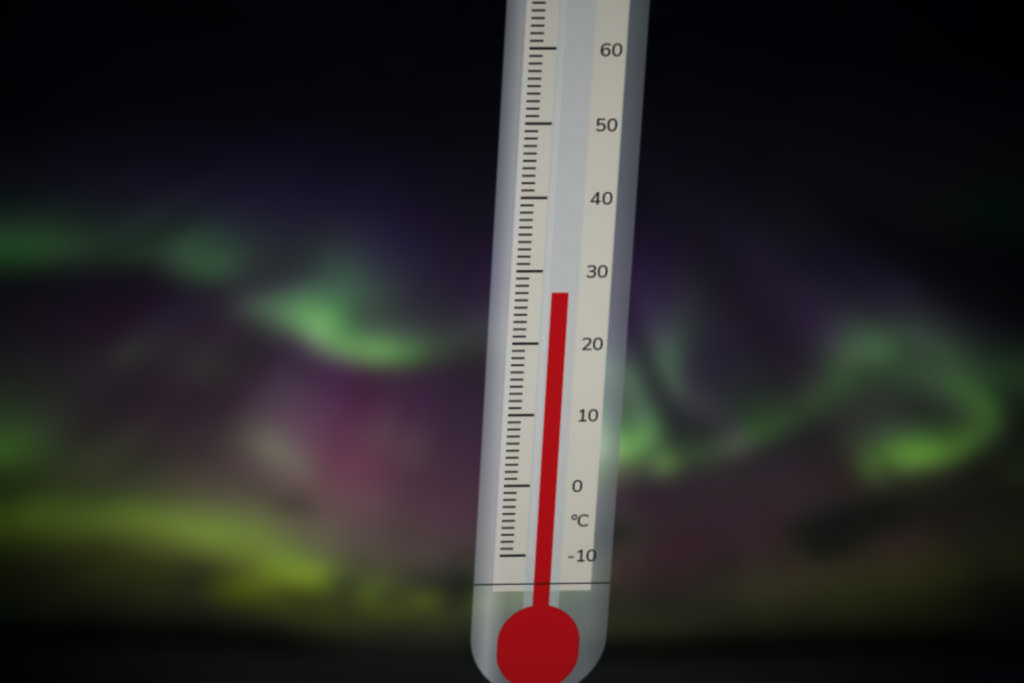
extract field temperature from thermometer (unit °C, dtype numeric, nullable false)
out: 27 °C
